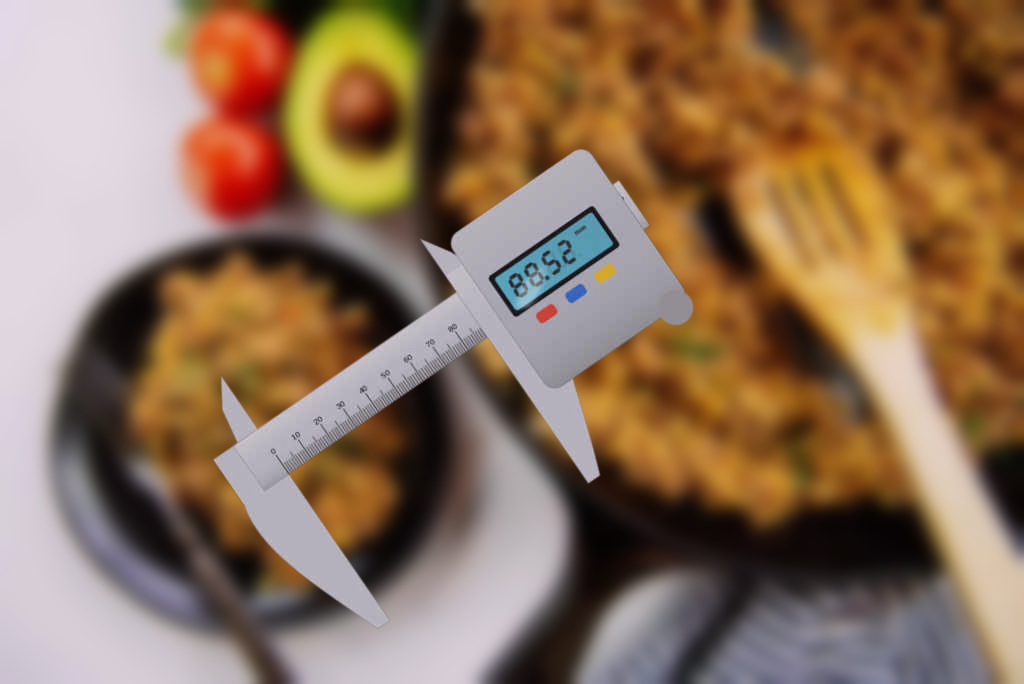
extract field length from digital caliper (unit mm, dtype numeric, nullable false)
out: 88.52 mm
